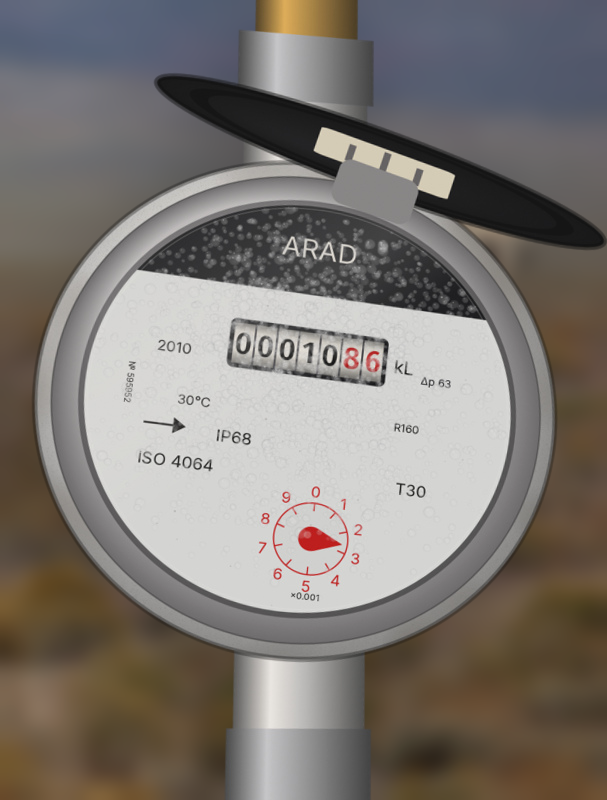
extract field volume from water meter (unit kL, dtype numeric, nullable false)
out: 10.862 kL
